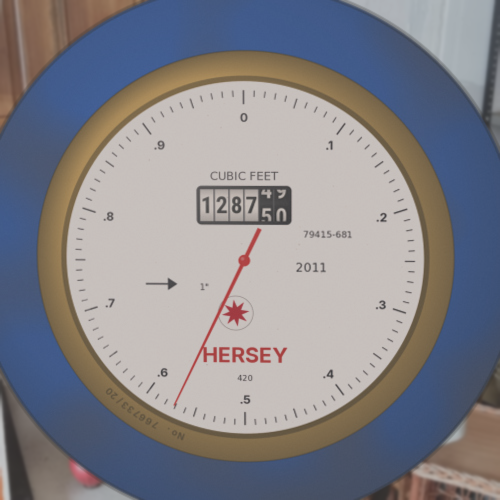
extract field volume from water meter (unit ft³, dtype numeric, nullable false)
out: 128749.57 ft³
